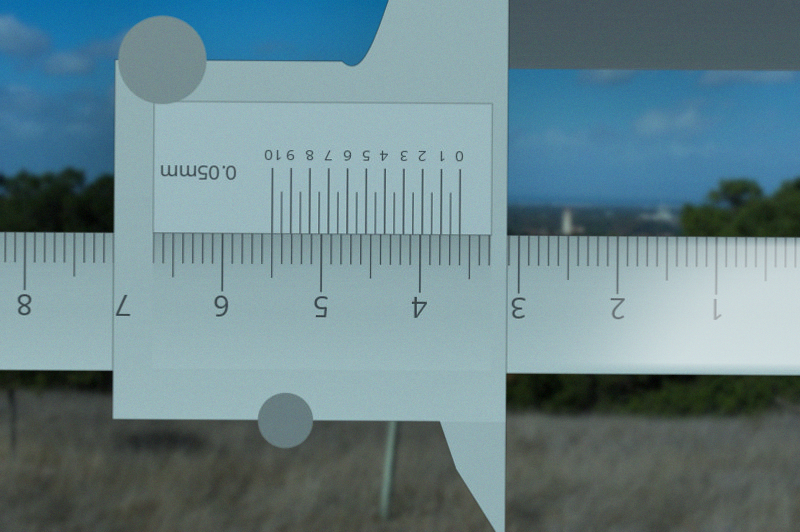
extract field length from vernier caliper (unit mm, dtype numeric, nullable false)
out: 36.0 mm
